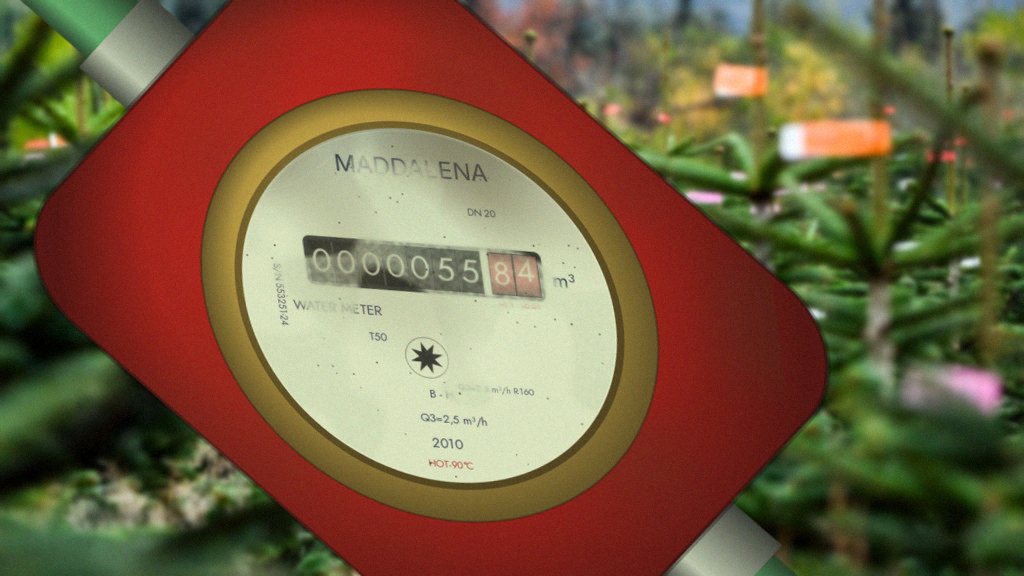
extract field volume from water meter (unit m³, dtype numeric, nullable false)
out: 55.84 m³
